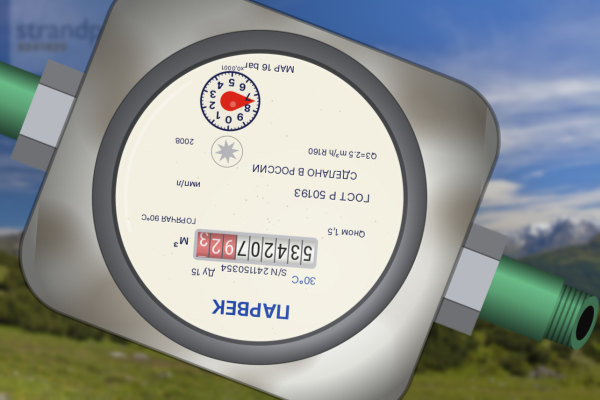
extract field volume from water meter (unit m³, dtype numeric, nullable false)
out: 534207.9227 m³
